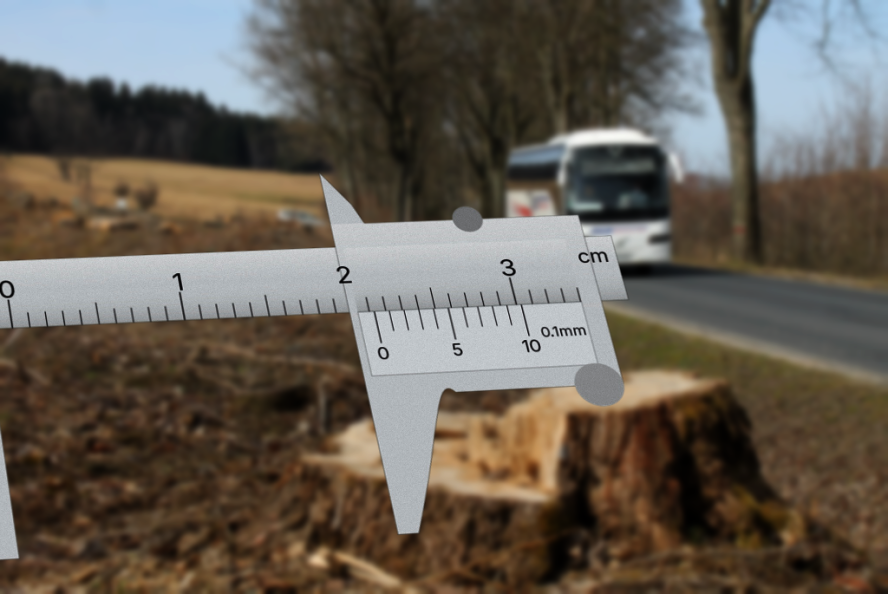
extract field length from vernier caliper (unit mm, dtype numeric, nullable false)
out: 21.3 mm
